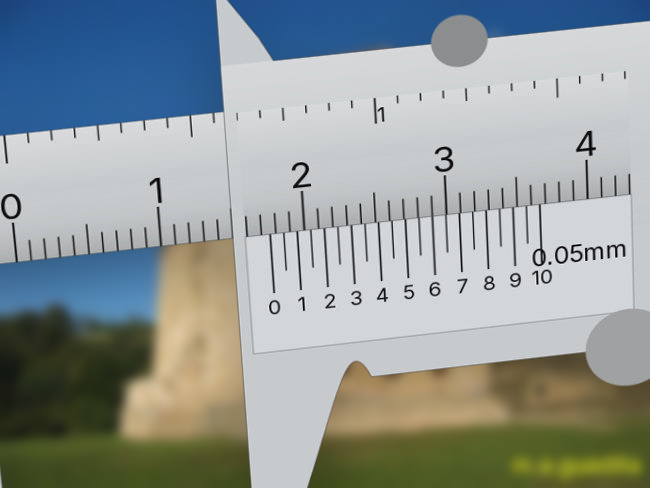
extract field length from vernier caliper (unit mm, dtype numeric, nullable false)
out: 17.6 mm
